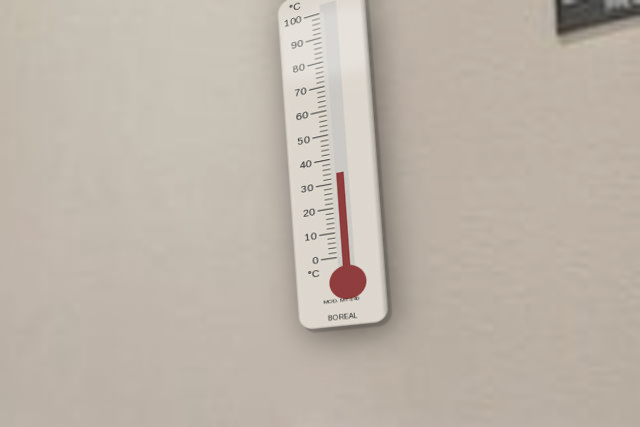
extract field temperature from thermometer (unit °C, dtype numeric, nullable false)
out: 34 °C
